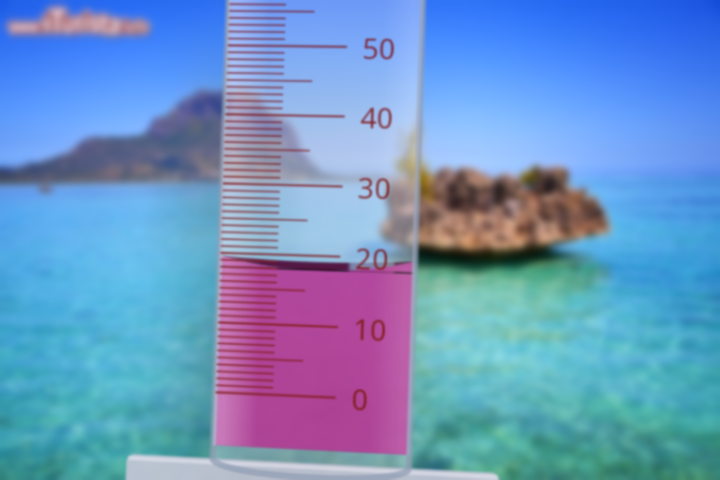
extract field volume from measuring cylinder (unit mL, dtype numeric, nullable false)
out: 18 mL
